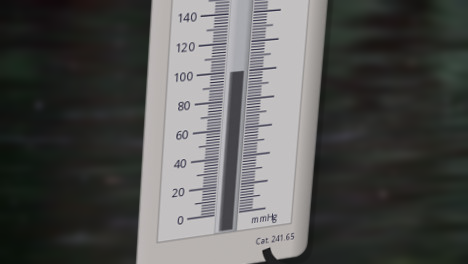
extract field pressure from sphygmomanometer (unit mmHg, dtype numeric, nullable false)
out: 100 mmHg
